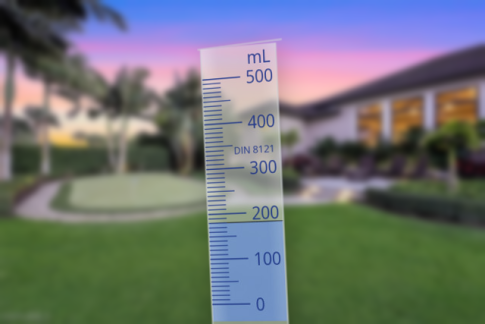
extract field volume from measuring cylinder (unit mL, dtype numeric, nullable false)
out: 180 mL
